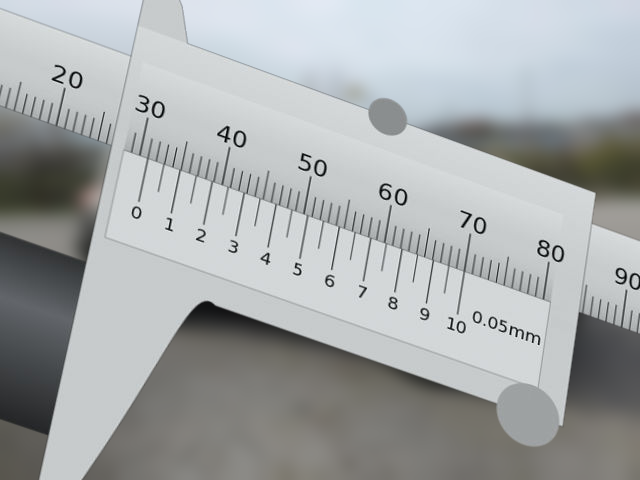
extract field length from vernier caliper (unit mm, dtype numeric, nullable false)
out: 31.0 mm
